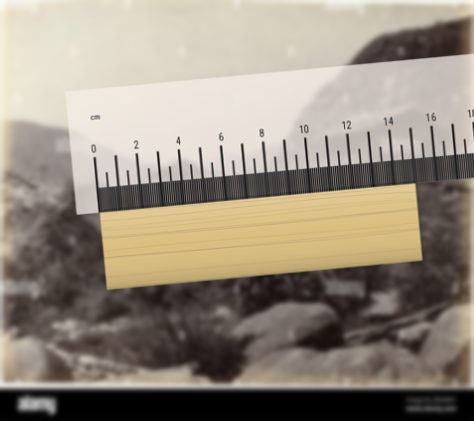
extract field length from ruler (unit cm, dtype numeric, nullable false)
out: 15 cm
